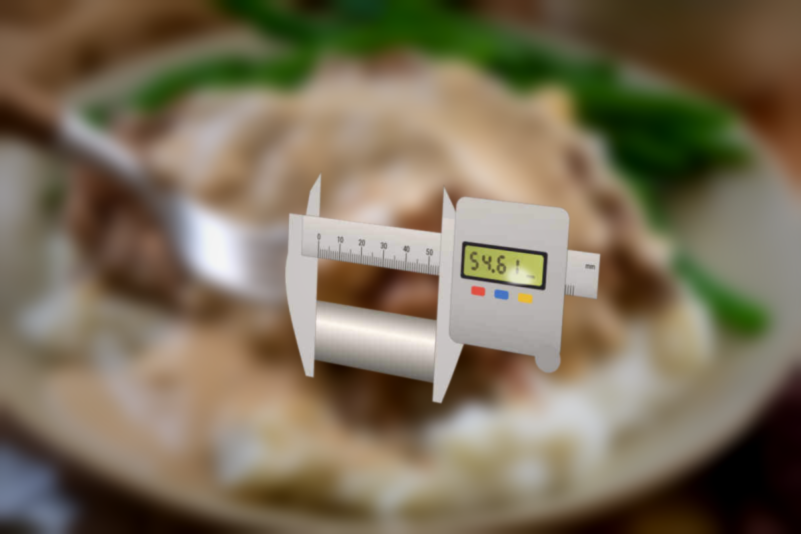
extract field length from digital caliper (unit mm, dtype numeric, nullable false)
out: 54.61 mm
